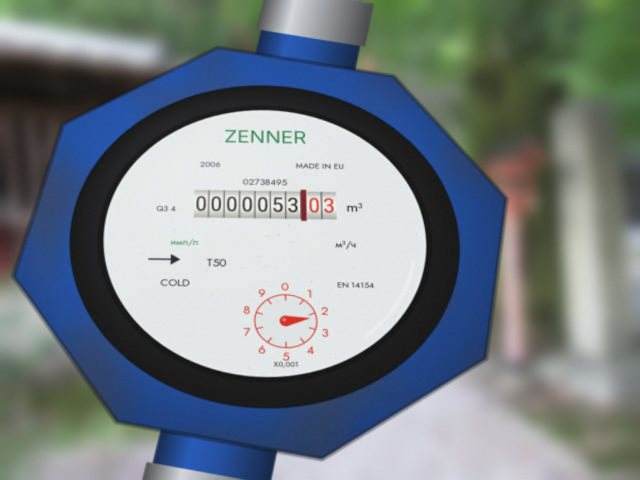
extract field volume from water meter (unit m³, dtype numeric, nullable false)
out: 53.032 m³
